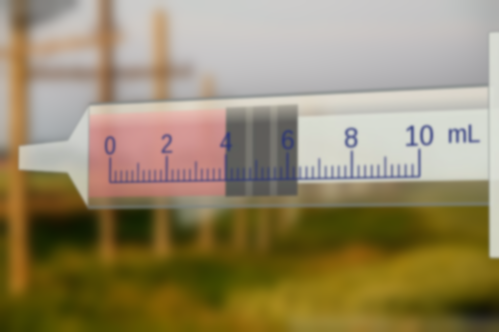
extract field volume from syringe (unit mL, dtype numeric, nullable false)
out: 4 mL
